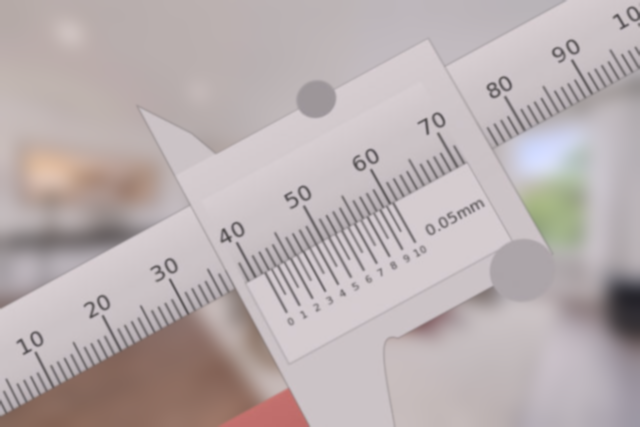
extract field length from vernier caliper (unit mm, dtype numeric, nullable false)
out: 41.4 mm
